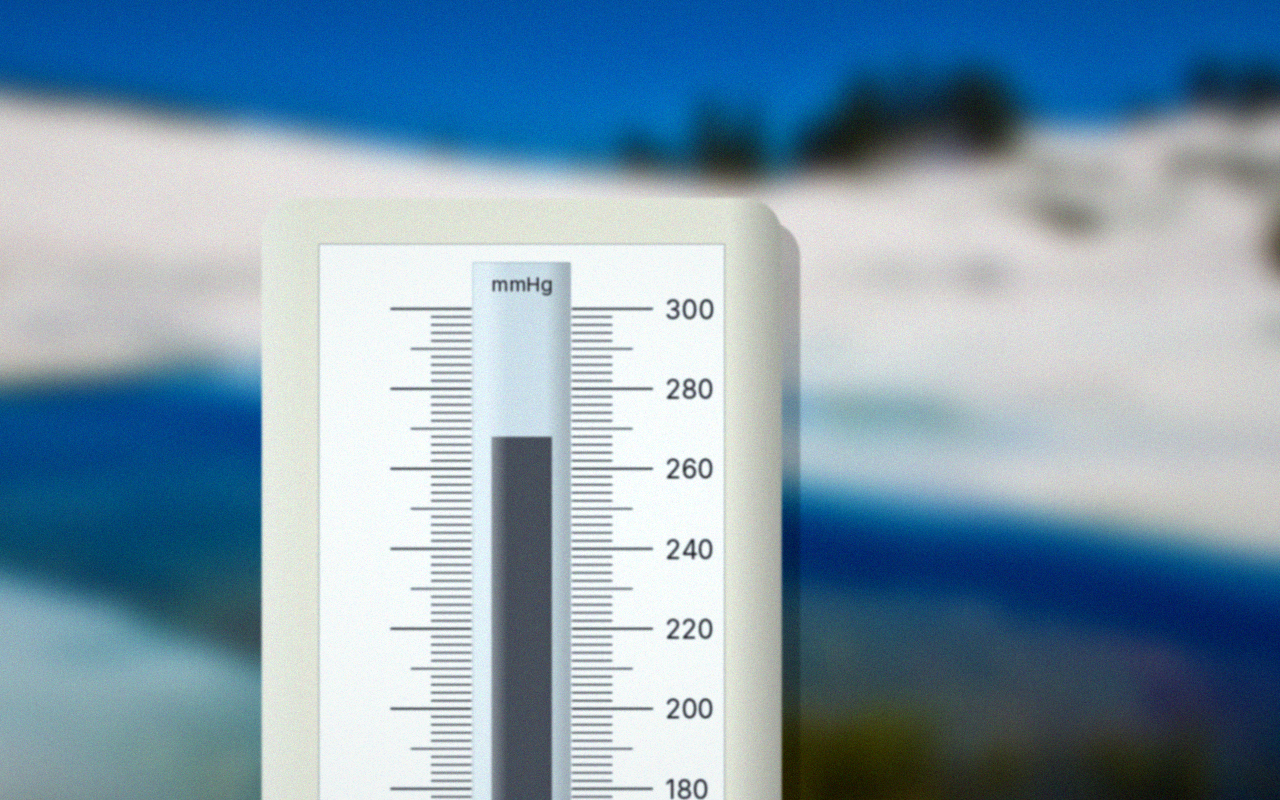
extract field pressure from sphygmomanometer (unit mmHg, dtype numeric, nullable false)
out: 268 mmHg
